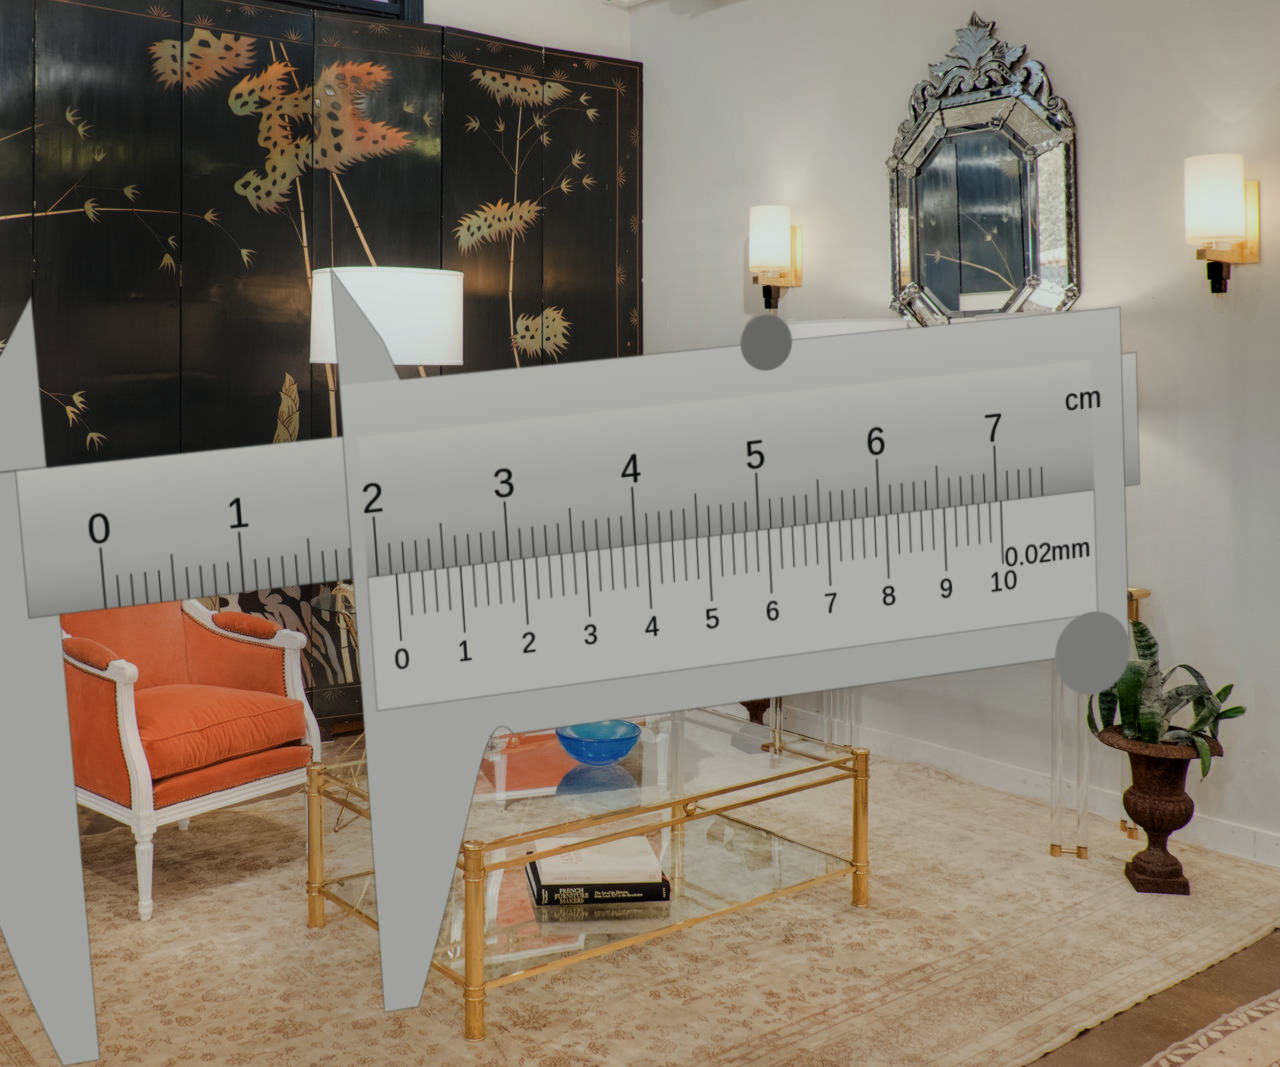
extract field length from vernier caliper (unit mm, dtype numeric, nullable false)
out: 21.4 mm
